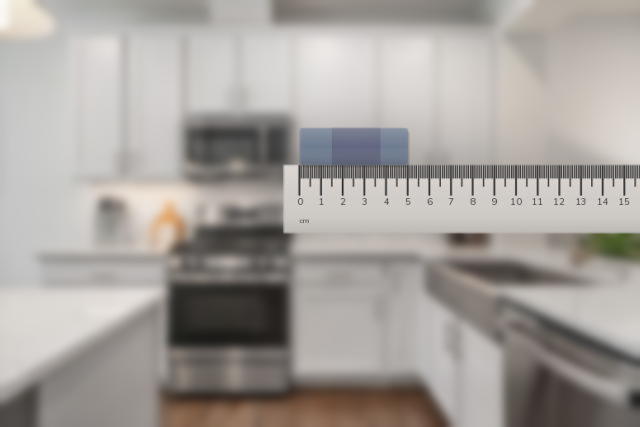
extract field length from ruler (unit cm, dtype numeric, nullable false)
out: 5 cm
